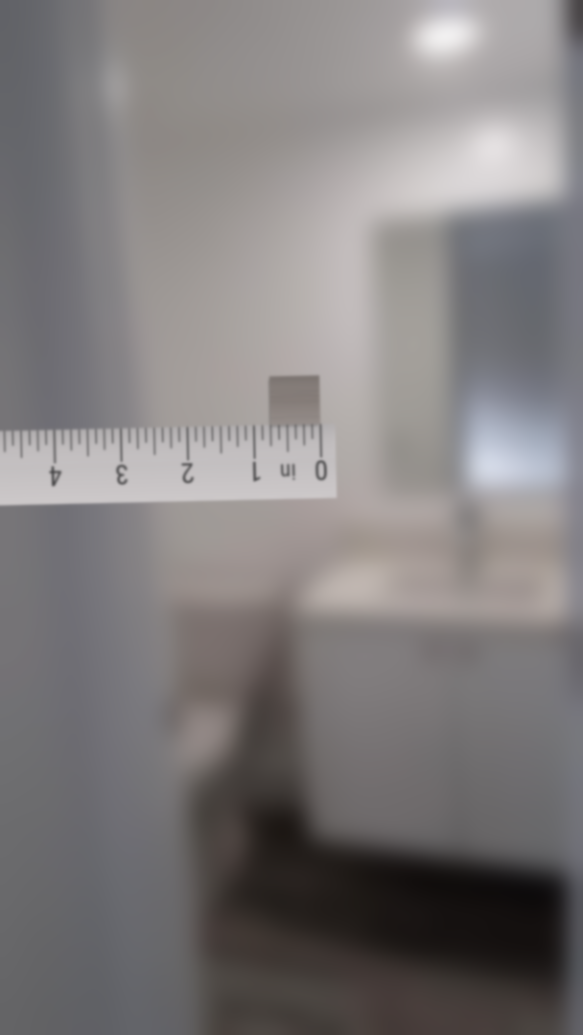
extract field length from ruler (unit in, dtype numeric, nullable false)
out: 0.75 in
